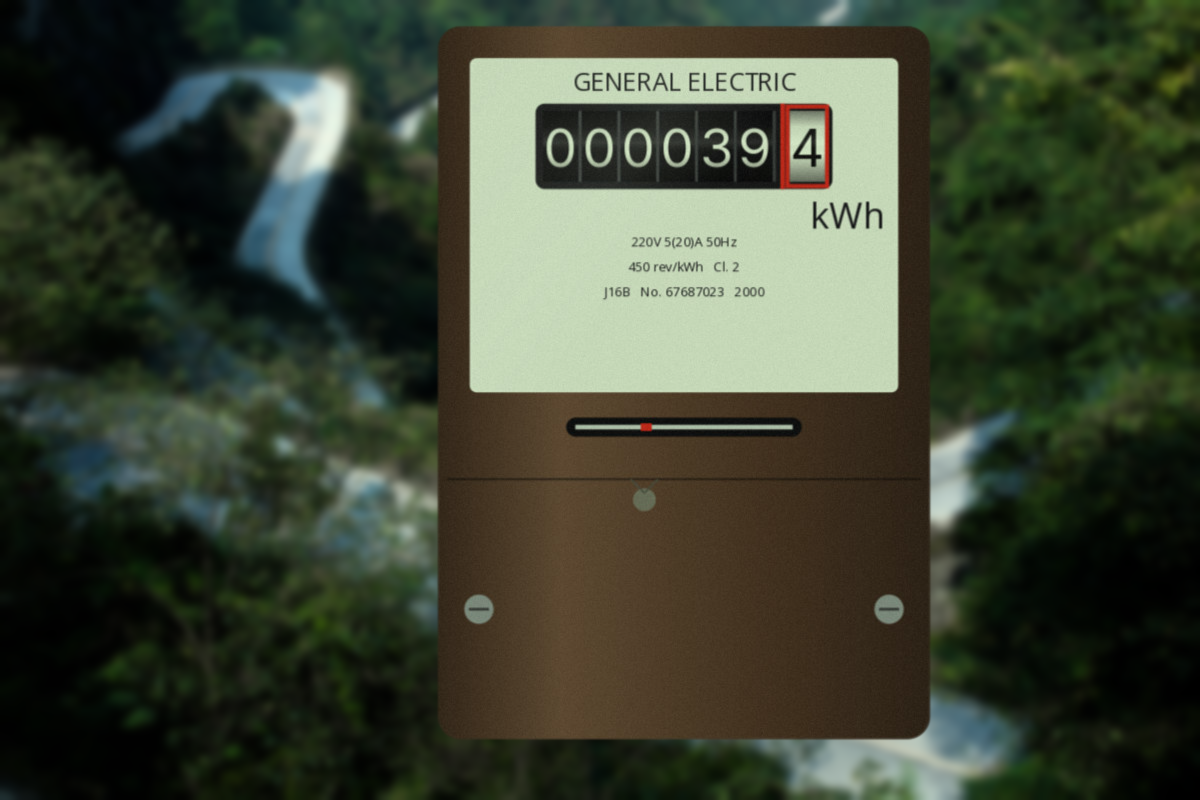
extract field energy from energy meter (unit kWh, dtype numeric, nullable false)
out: 39.4 kWh
